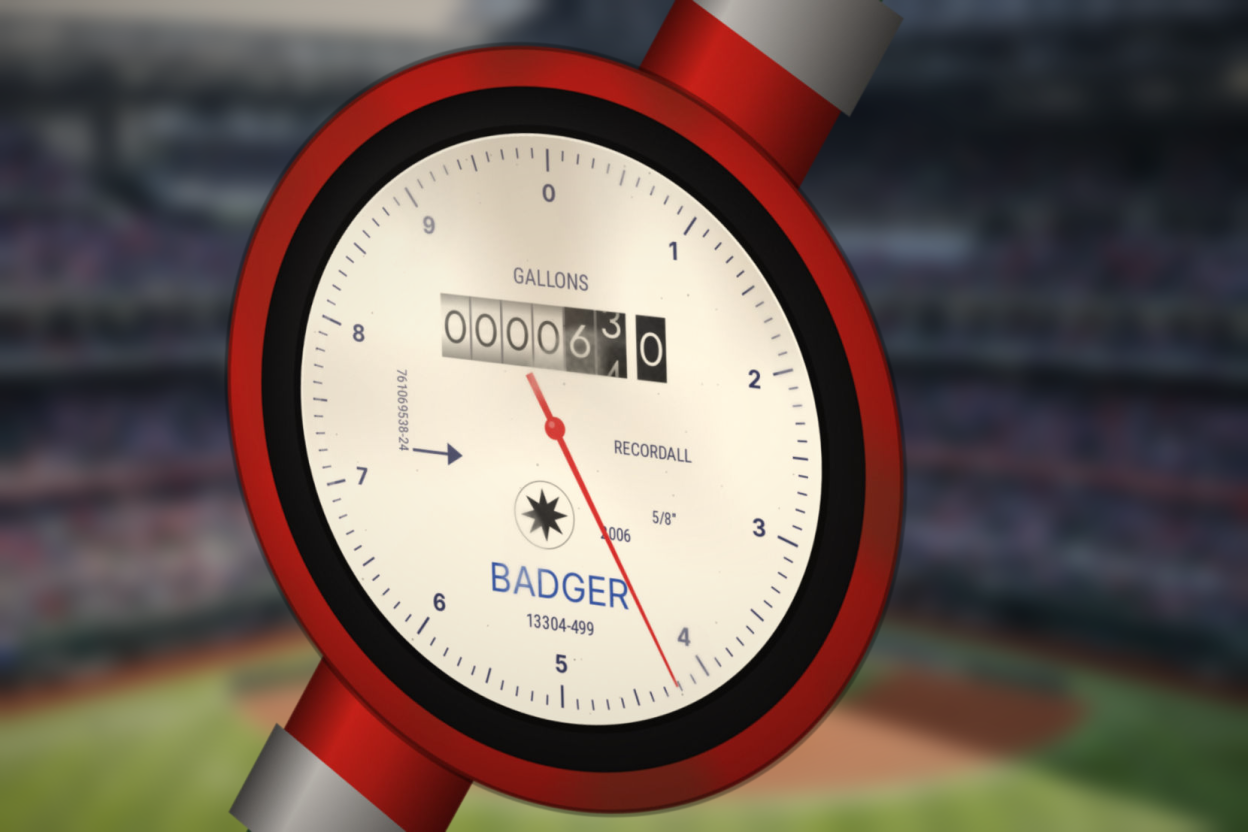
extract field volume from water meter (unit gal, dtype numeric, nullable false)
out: 634.2 gal
